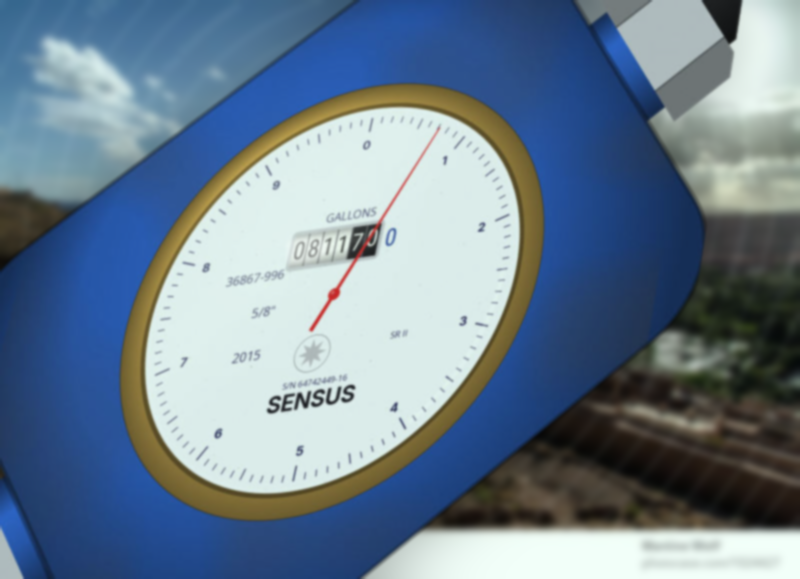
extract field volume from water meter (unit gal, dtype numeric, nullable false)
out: 811700.7 gal
